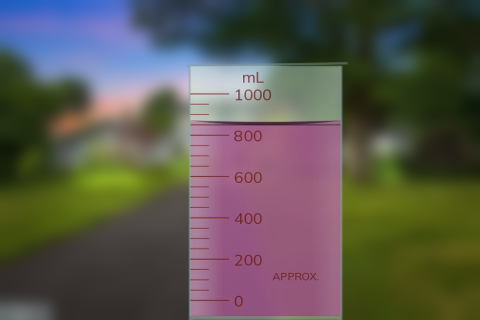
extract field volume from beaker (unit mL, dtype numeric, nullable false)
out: 850 mL
